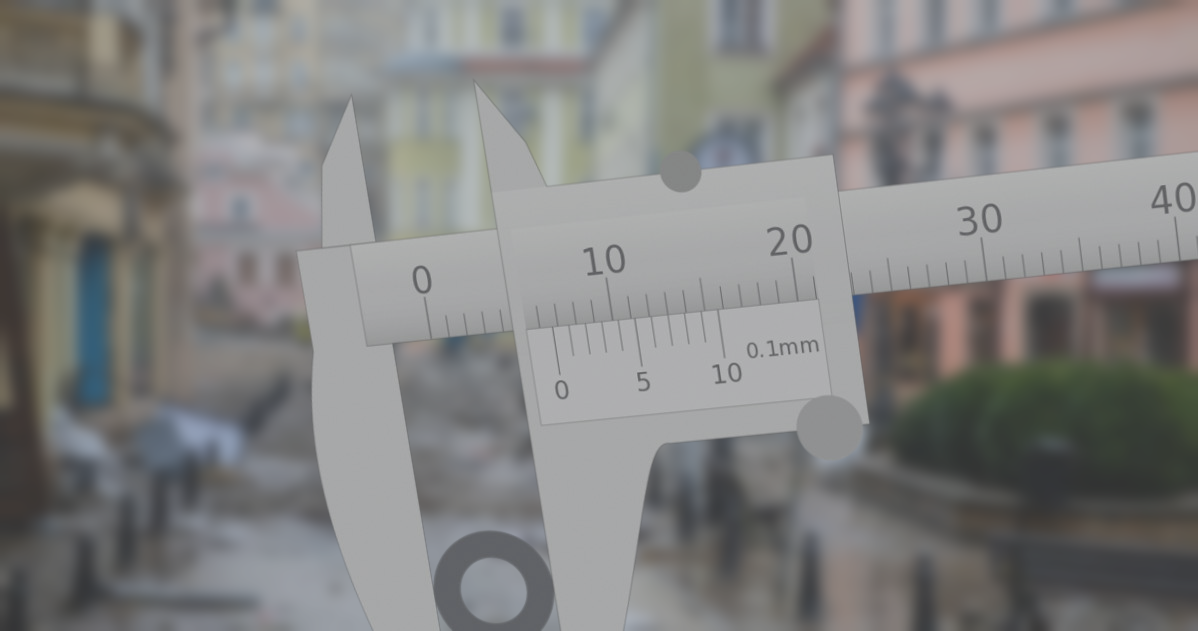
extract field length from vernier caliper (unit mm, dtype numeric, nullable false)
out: 6.7 mm
